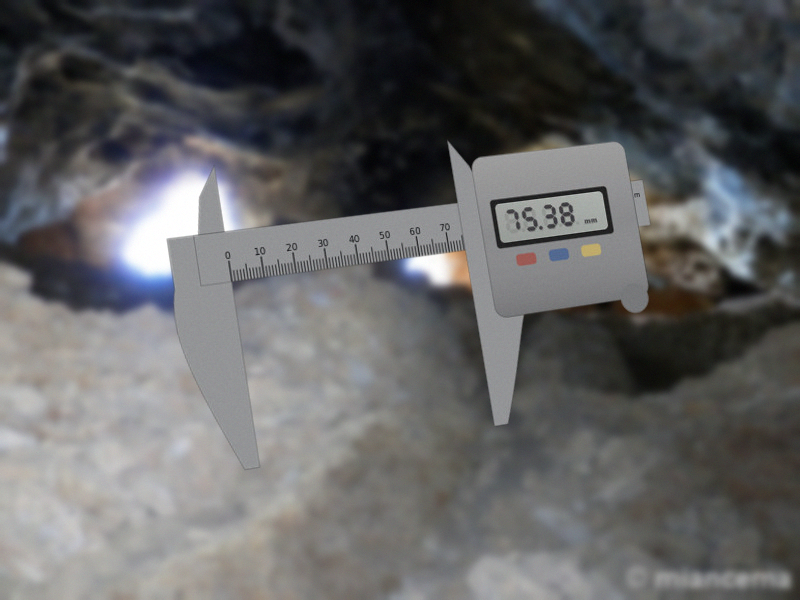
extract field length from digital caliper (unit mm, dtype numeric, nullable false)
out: 75.38 mm
